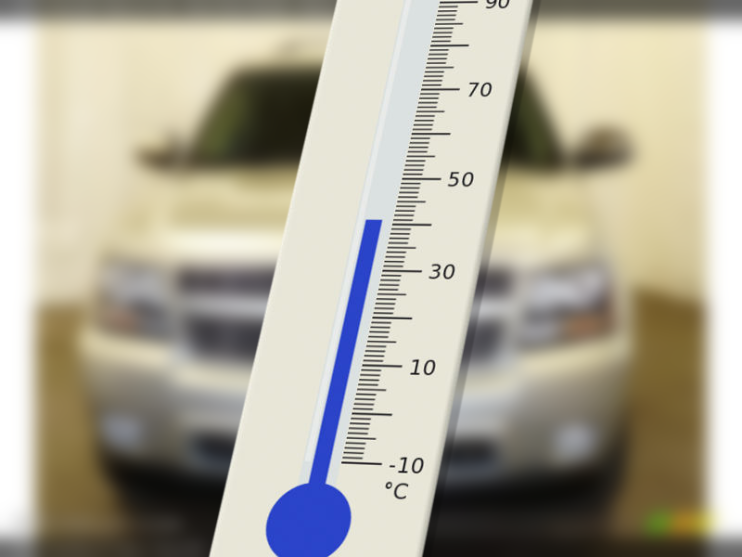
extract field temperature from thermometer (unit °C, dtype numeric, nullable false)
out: 41 °C
